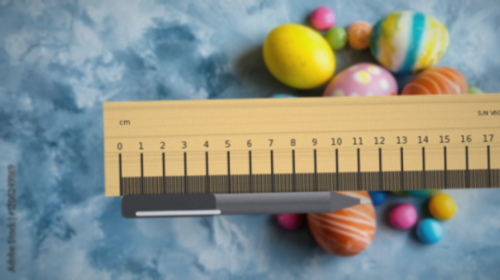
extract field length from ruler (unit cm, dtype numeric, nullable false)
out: 11.5 cm
